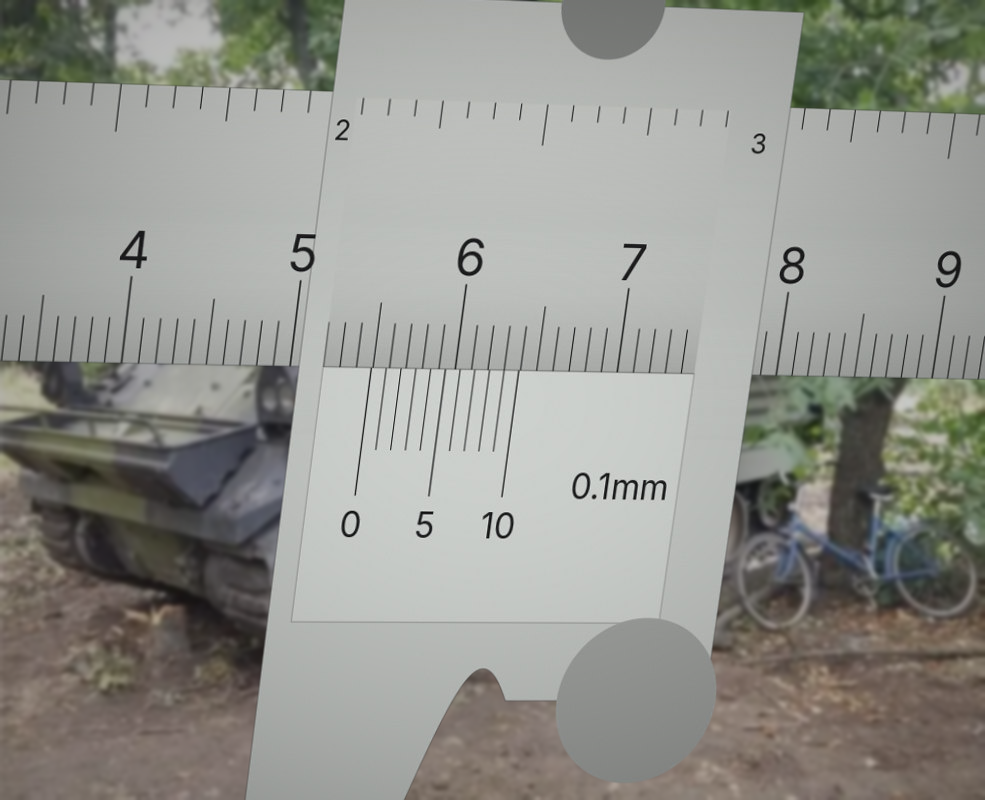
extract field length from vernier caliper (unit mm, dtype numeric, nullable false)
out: 54.9 mm
